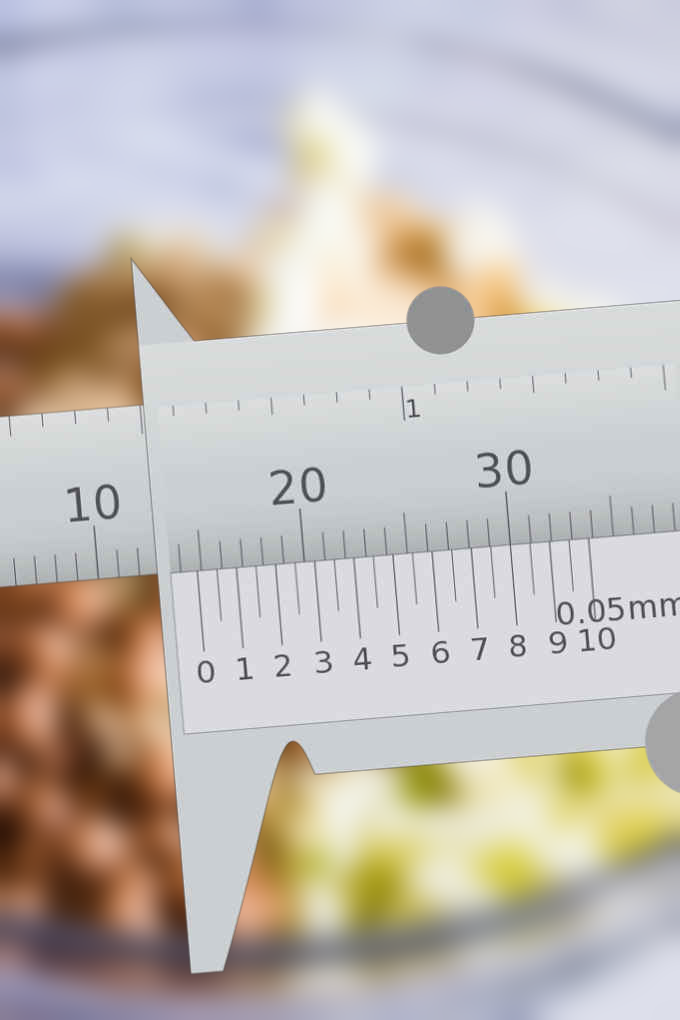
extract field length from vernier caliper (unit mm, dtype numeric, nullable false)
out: 14.8 mm
